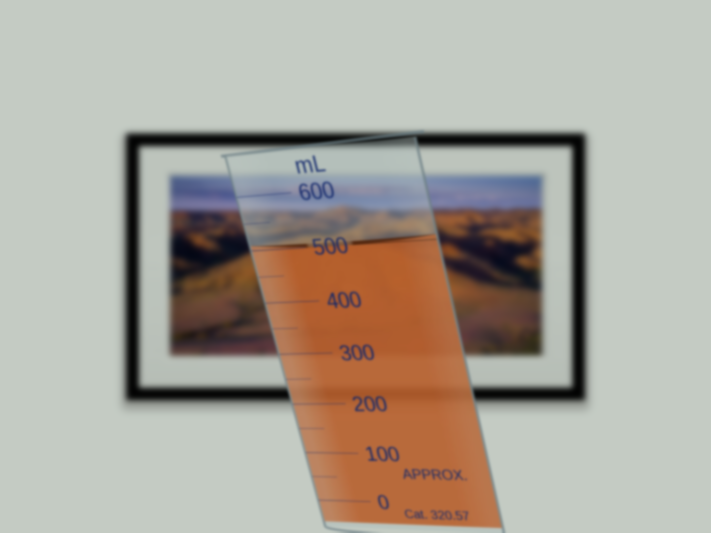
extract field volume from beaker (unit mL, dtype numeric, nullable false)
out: 500 mL
